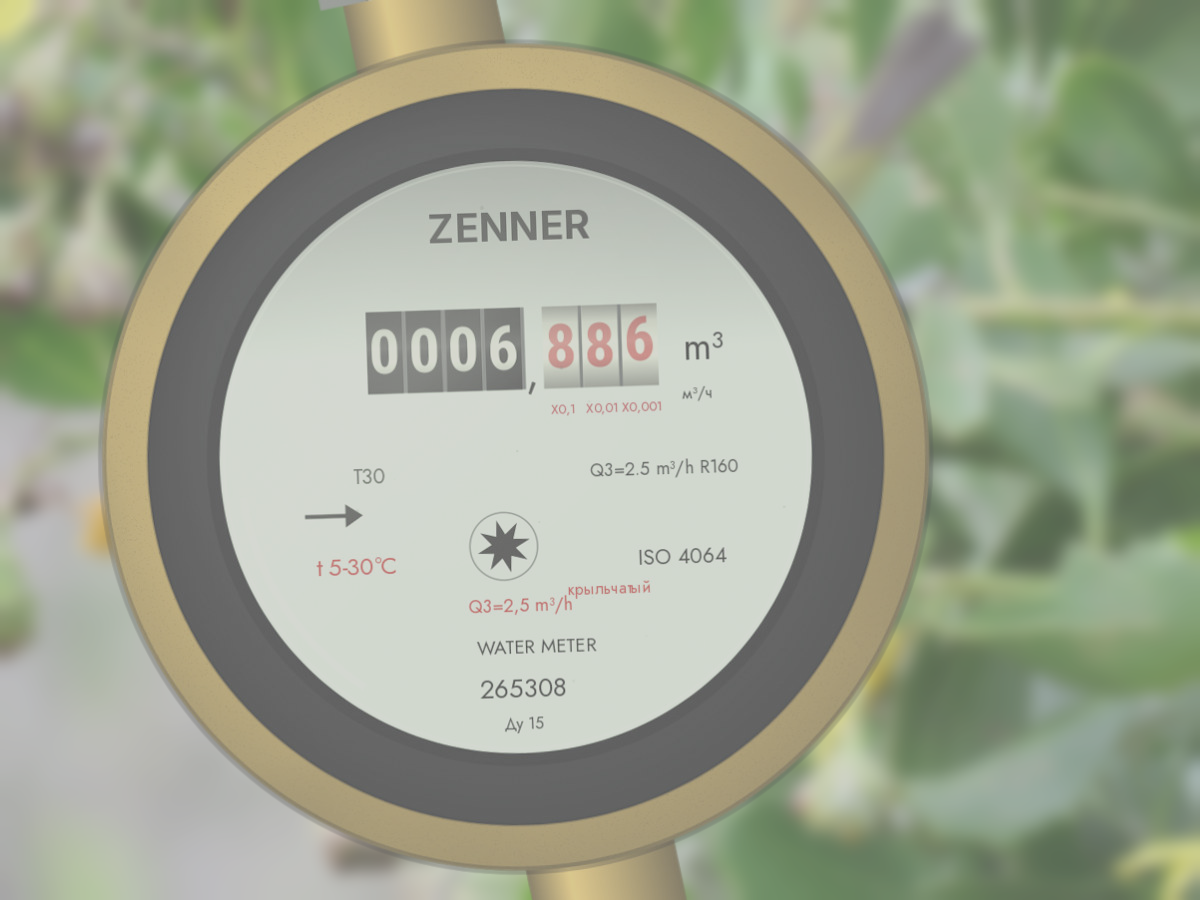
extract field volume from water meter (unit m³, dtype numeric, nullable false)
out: 6.886 m³
